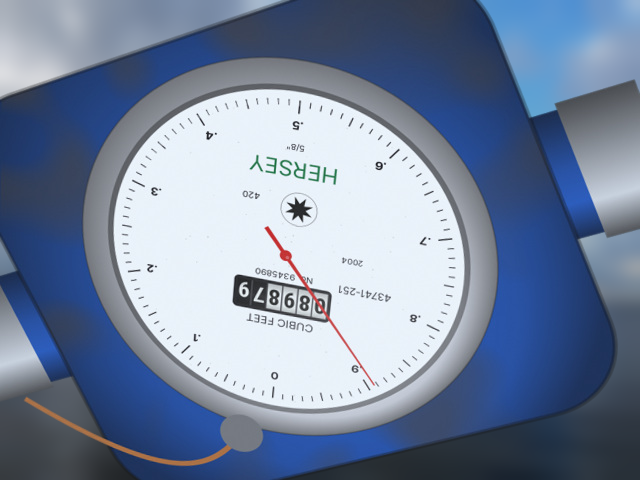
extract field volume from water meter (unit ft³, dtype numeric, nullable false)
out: 89878.89 ft³
